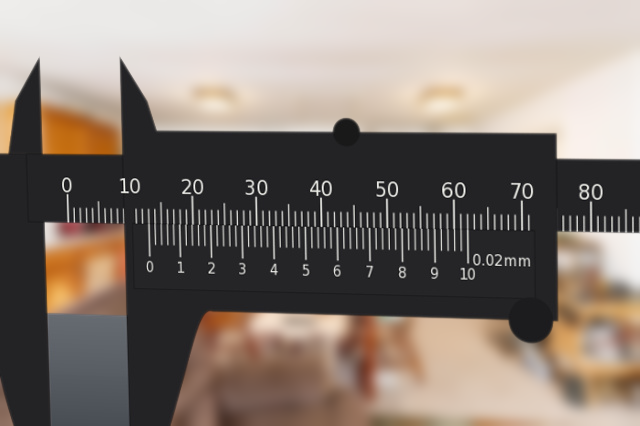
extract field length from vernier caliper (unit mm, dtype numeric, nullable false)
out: 13.0 mm
